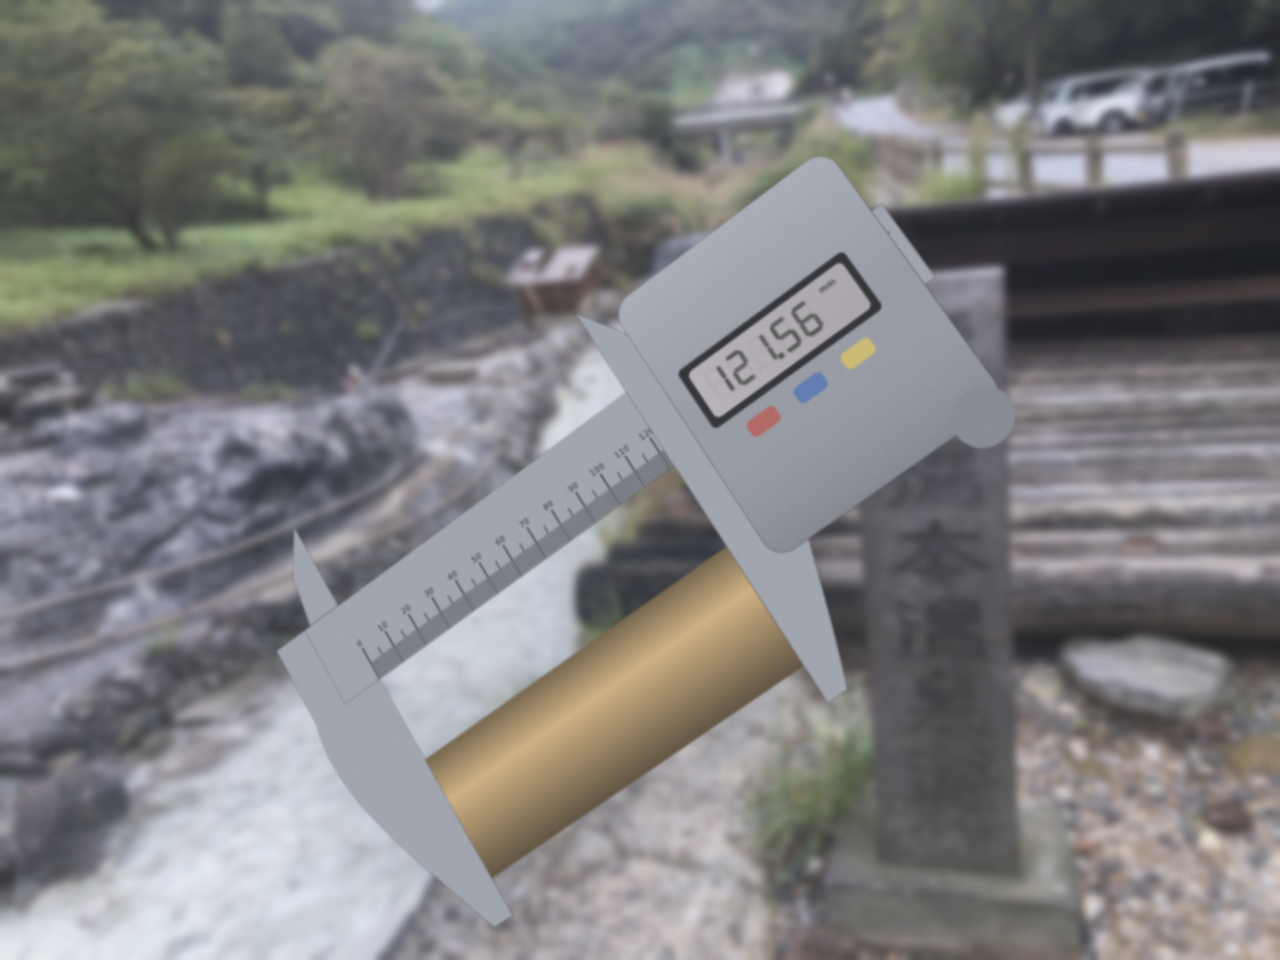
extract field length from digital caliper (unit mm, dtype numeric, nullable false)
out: 121.56 mm
